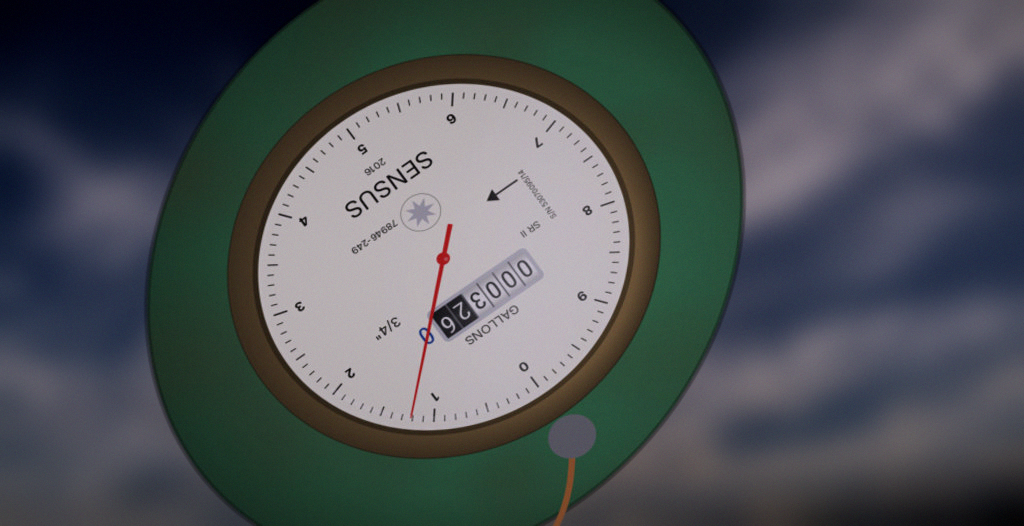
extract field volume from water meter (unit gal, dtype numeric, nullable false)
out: 3261.2 gal
